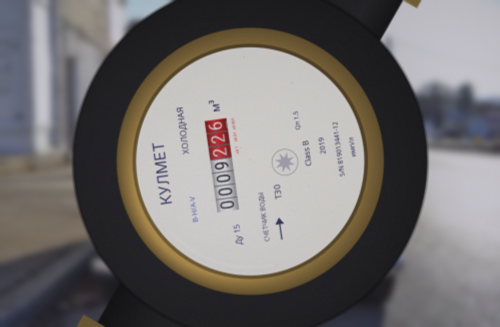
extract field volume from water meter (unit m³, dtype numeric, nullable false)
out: 9.226 m³
